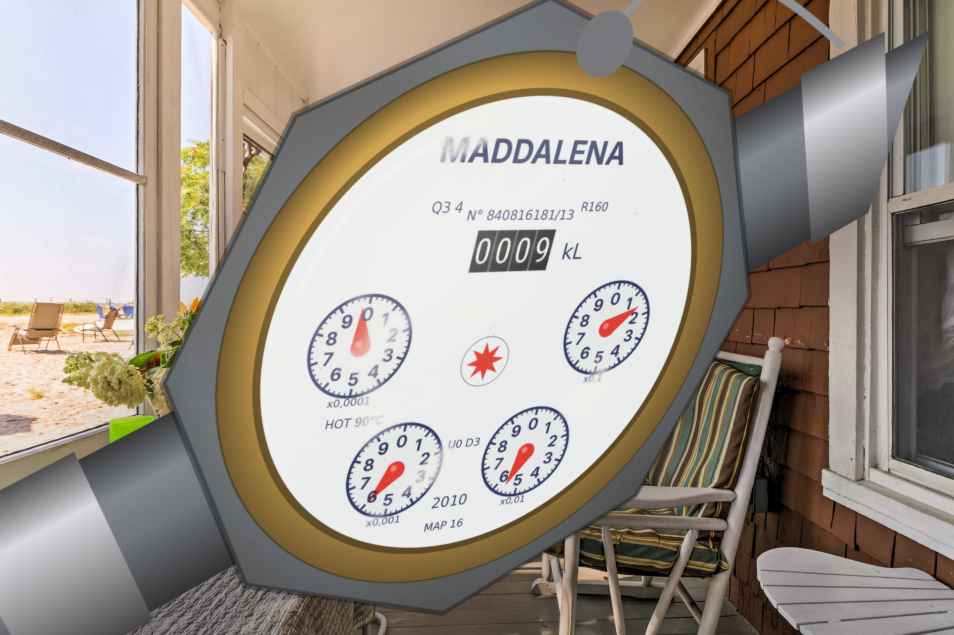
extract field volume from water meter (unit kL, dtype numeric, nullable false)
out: 9.1559 kL
